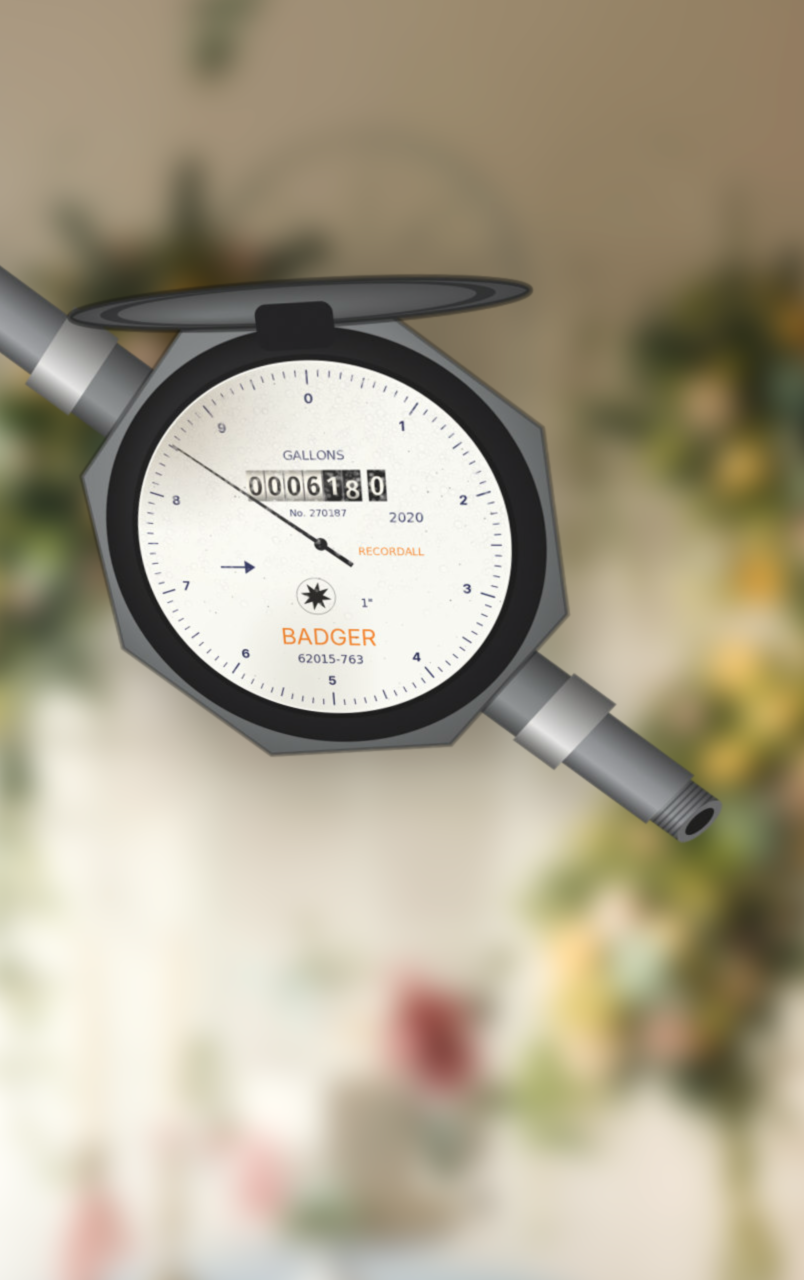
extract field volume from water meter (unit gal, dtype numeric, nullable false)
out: 6178.5 gal
